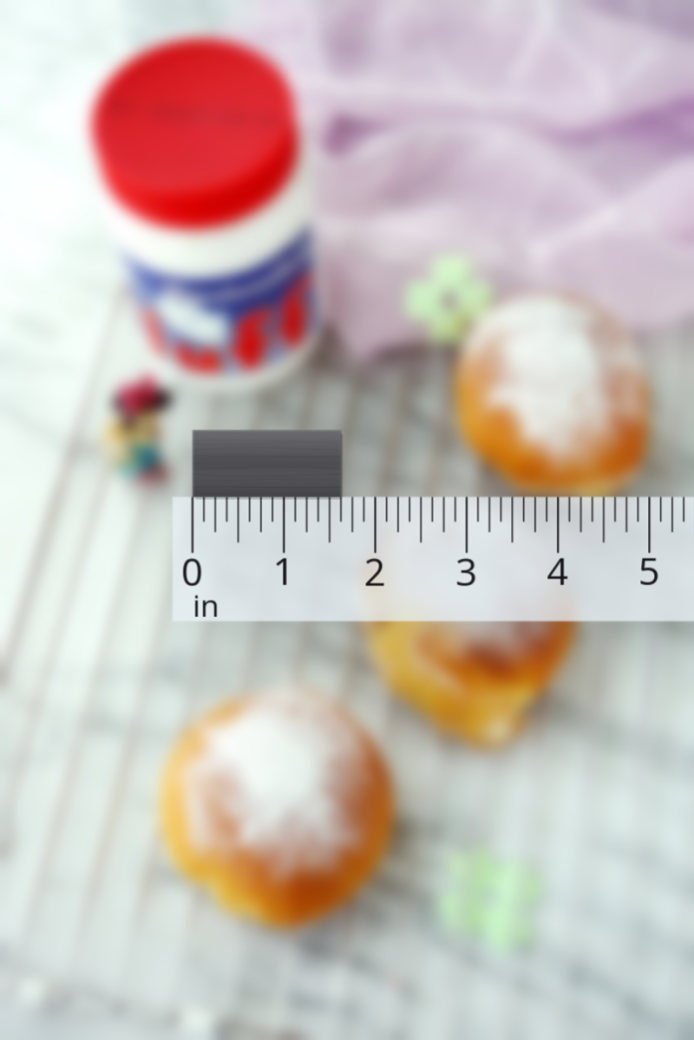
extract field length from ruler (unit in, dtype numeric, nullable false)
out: 1.625 in
